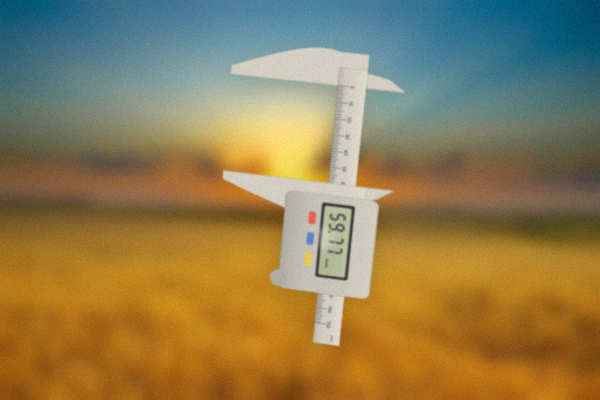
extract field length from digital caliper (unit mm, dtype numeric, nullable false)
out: 59.77 mm
